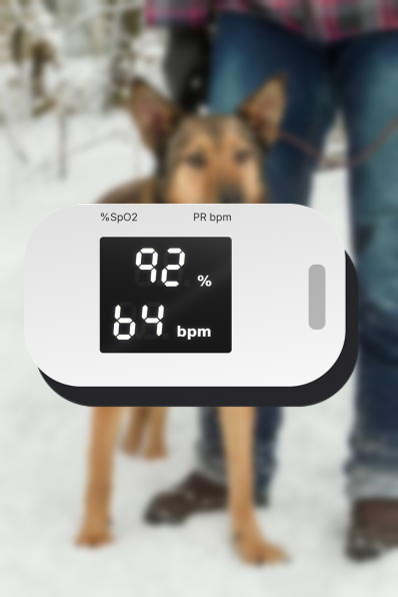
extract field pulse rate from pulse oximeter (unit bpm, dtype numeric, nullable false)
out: 64 bpm
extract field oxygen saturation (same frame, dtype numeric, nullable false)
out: 92 %
